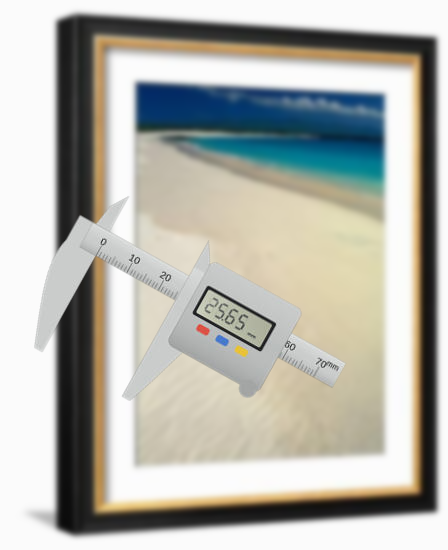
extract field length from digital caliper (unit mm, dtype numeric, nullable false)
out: 25.65 mm
